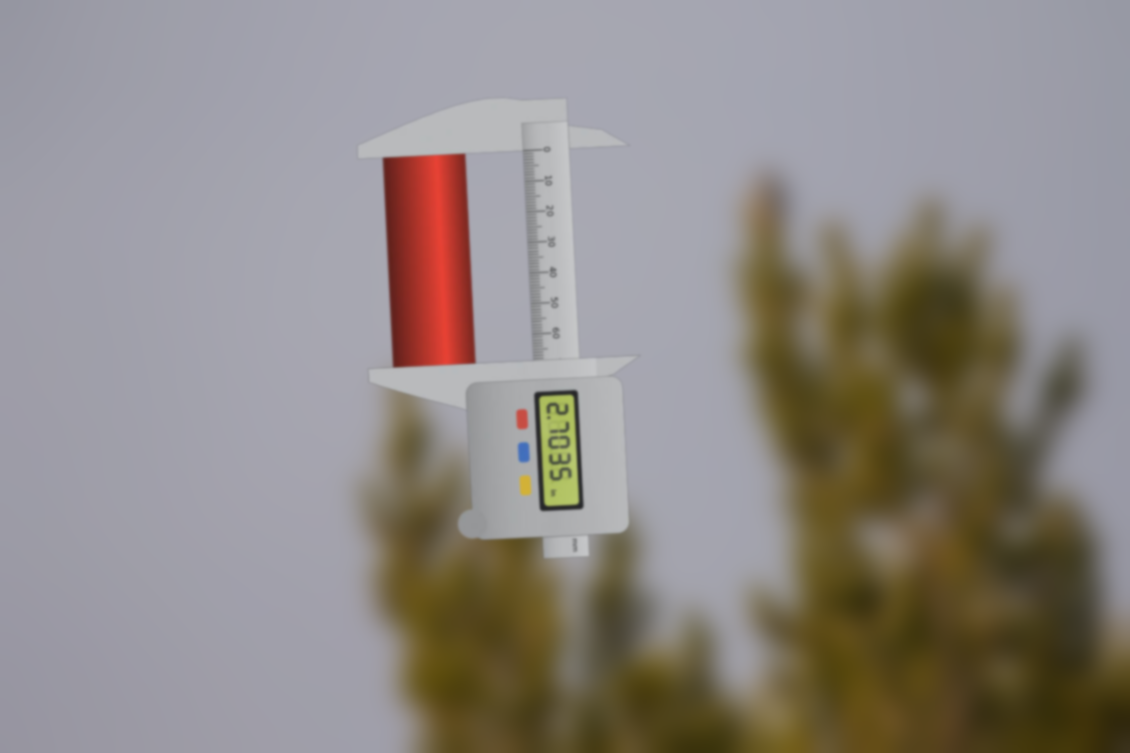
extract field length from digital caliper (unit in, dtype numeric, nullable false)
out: 2.7035 in
